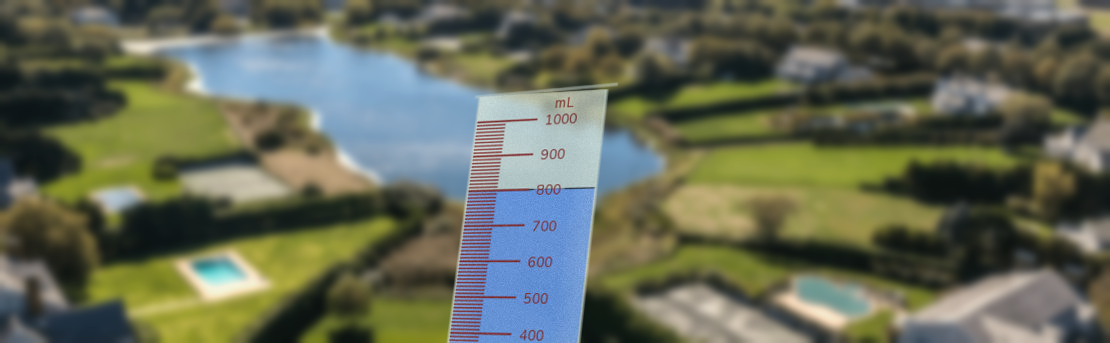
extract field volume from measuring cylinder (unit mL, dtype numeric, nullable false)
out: 800 mL
